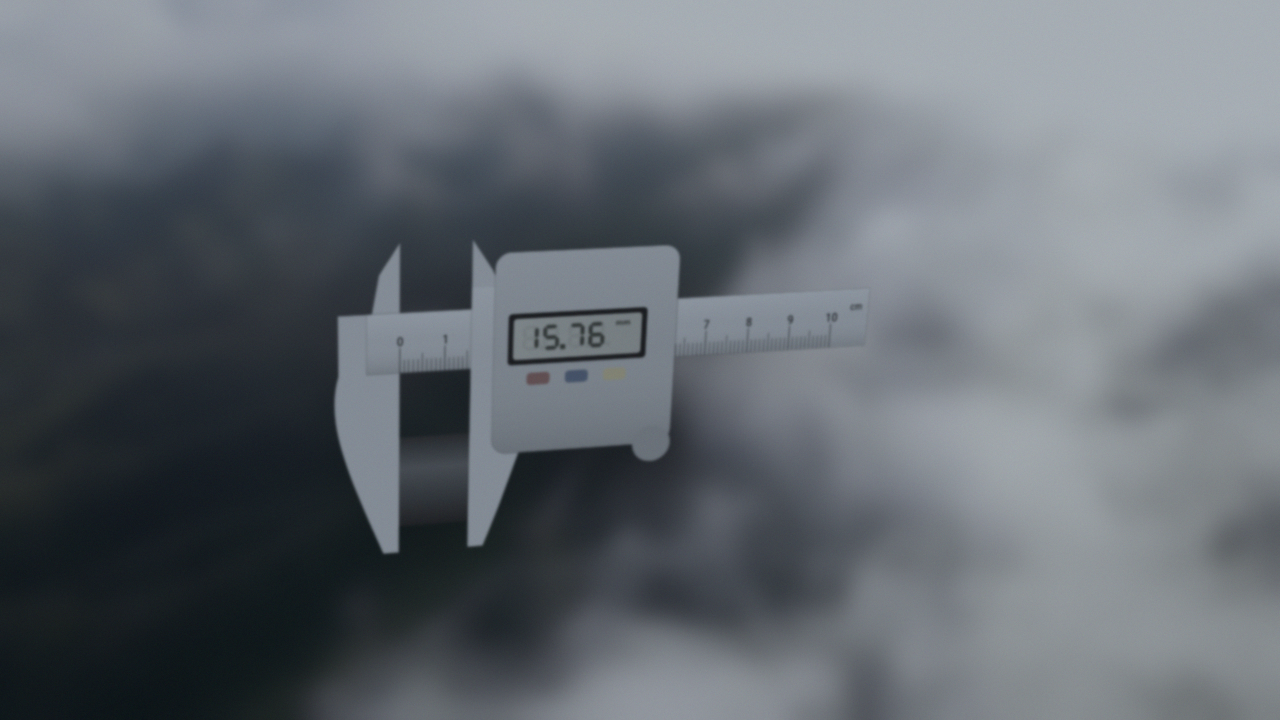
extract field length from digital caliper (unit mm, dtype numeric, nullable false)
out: 15.76 mm
